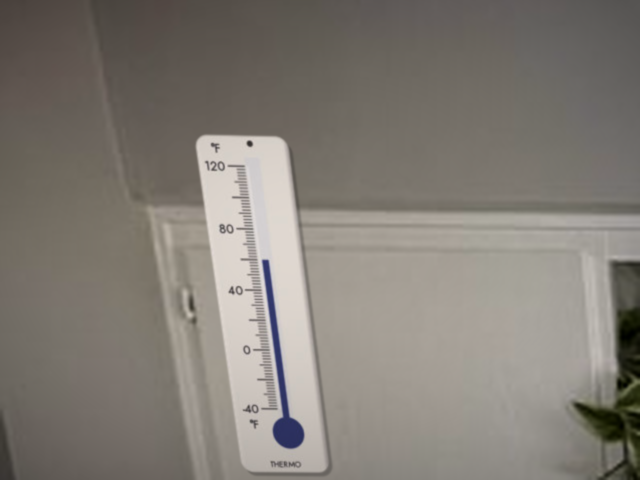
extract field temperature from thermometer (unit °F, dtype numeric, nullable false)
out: 60 °F
